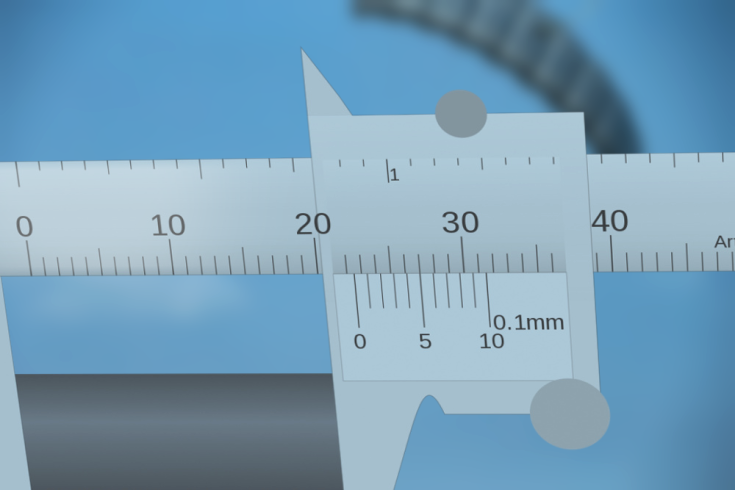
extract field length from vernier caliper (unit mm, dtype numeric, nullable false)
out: 22.5 mm
